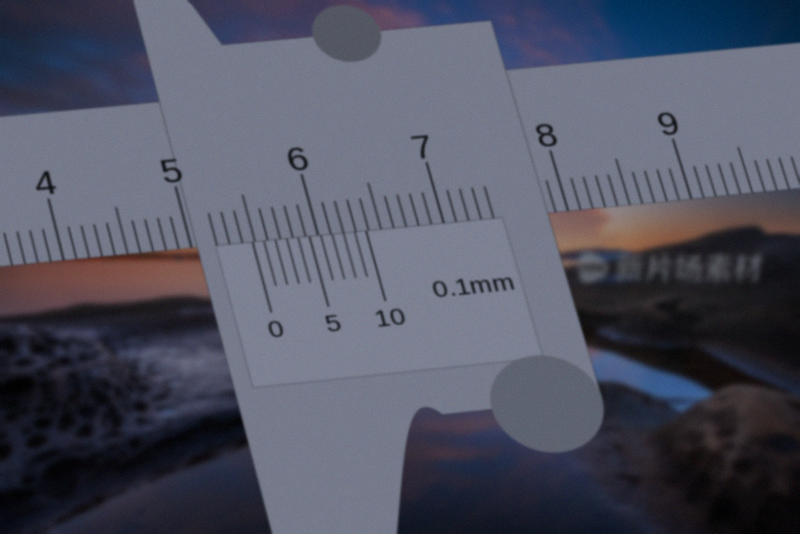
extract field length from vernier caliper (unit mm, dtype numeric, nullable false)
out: 54.8 mm
